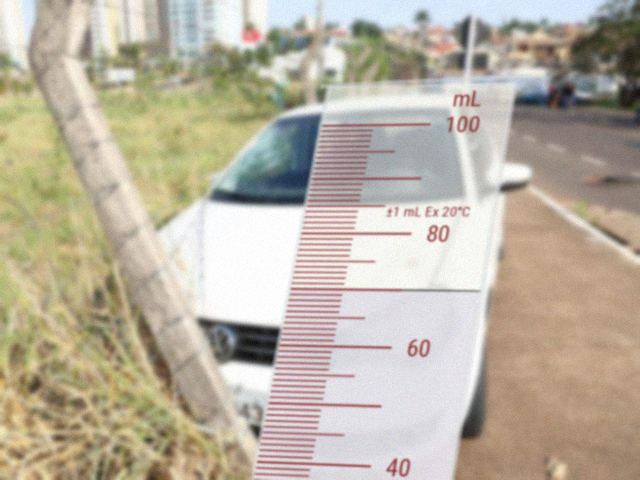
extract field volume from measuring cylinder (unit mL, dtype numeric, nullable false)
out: 70 mL
